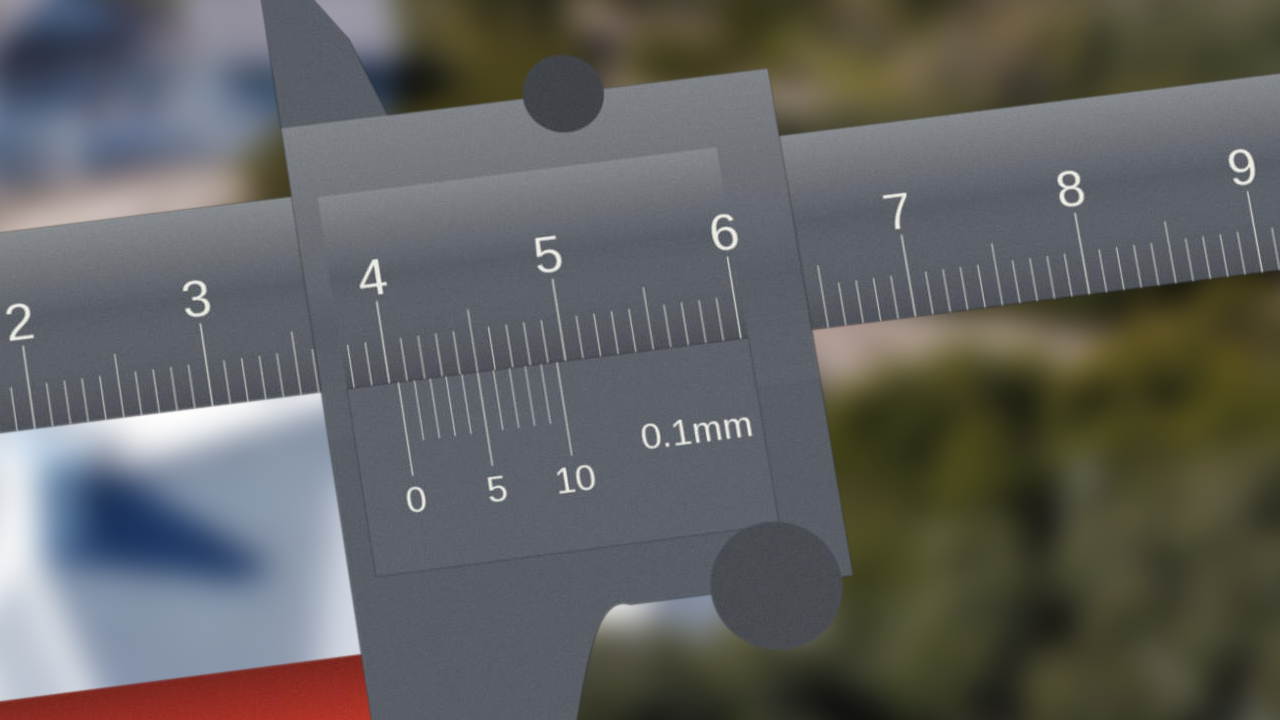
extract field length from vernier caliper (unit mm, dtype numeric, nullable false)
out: 40.5 mm
